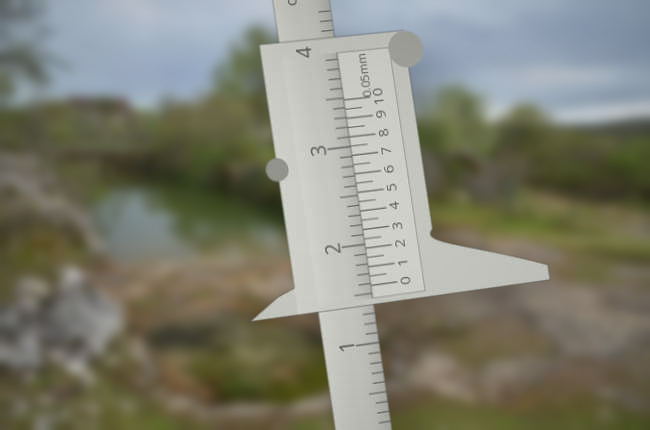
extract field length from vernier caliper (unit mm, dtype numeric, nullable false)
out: 15.8 mm
